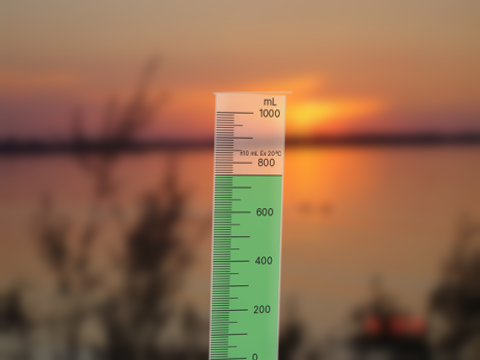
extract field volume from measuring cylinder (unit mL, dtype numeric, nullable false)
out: 750 mL
